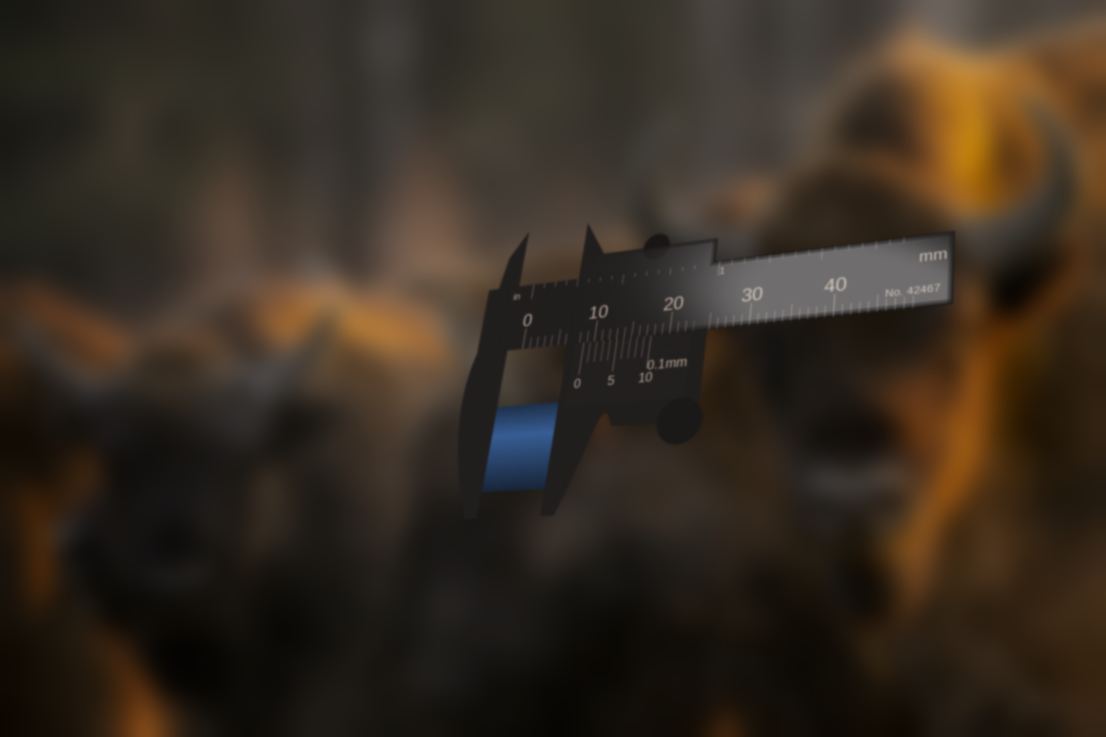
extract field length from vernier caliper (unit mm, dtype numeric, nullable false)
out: 8.6 mm
